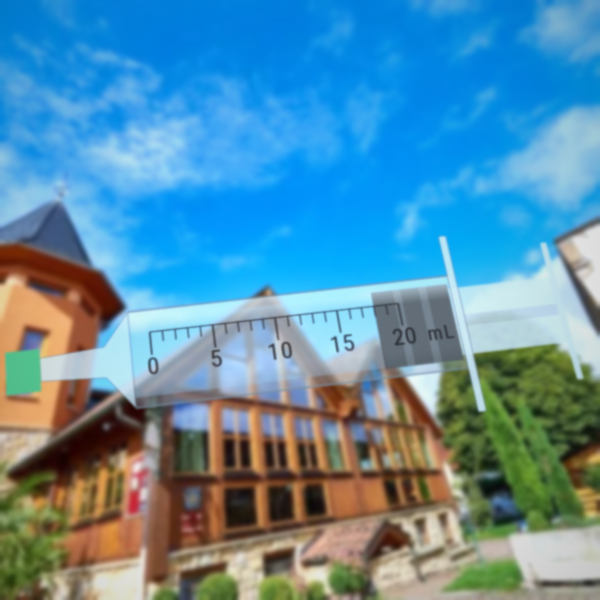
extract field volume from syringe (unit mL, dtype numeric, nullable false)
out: 18 mL
